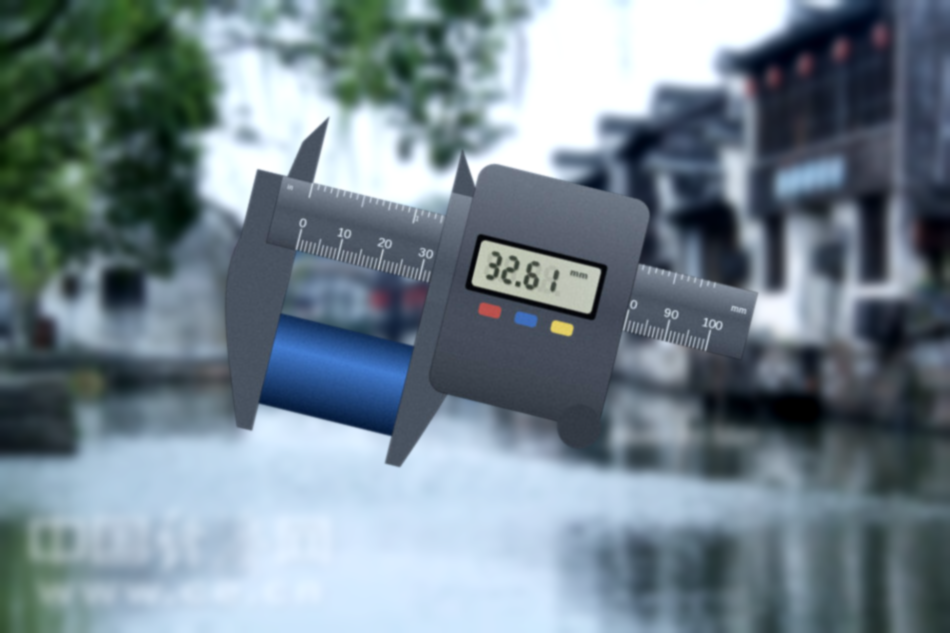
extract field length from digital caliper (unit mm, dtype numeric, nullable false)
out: 32.61 mm
